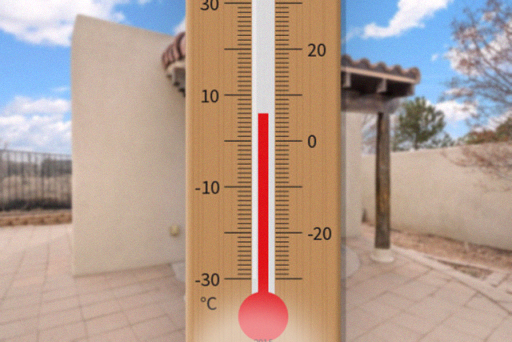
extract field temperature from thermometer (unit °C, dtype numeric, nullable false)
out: 6 °C
